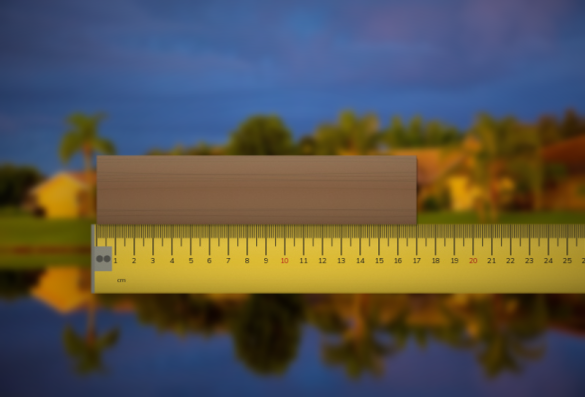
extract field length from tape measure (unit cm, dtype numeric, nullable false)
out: 17 cm
